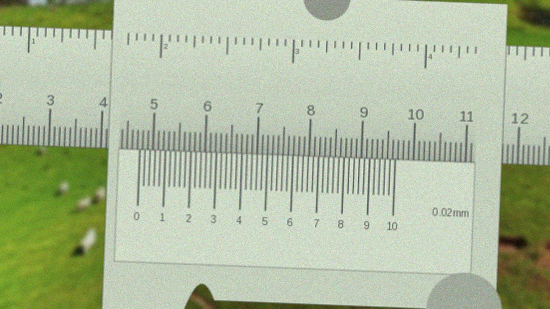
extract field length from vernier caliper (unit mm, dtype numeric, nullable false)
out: 47.5 mm
